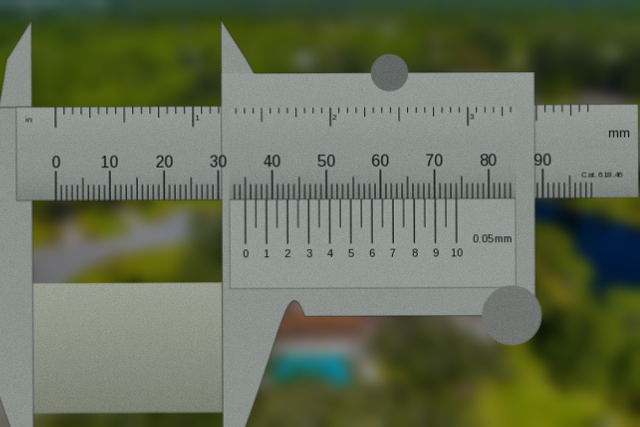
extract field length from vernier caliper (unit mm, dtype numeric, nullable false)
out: 35.0 mm
